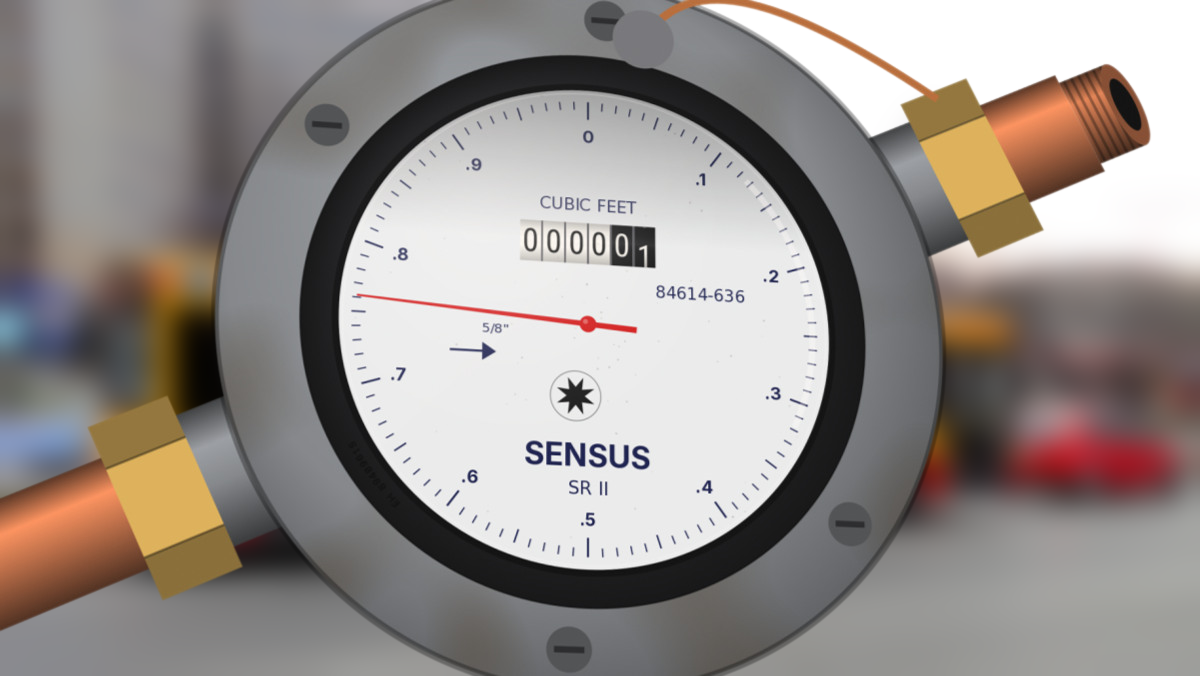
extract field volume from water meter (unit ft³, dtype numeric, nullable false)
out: 0.76 ft³
